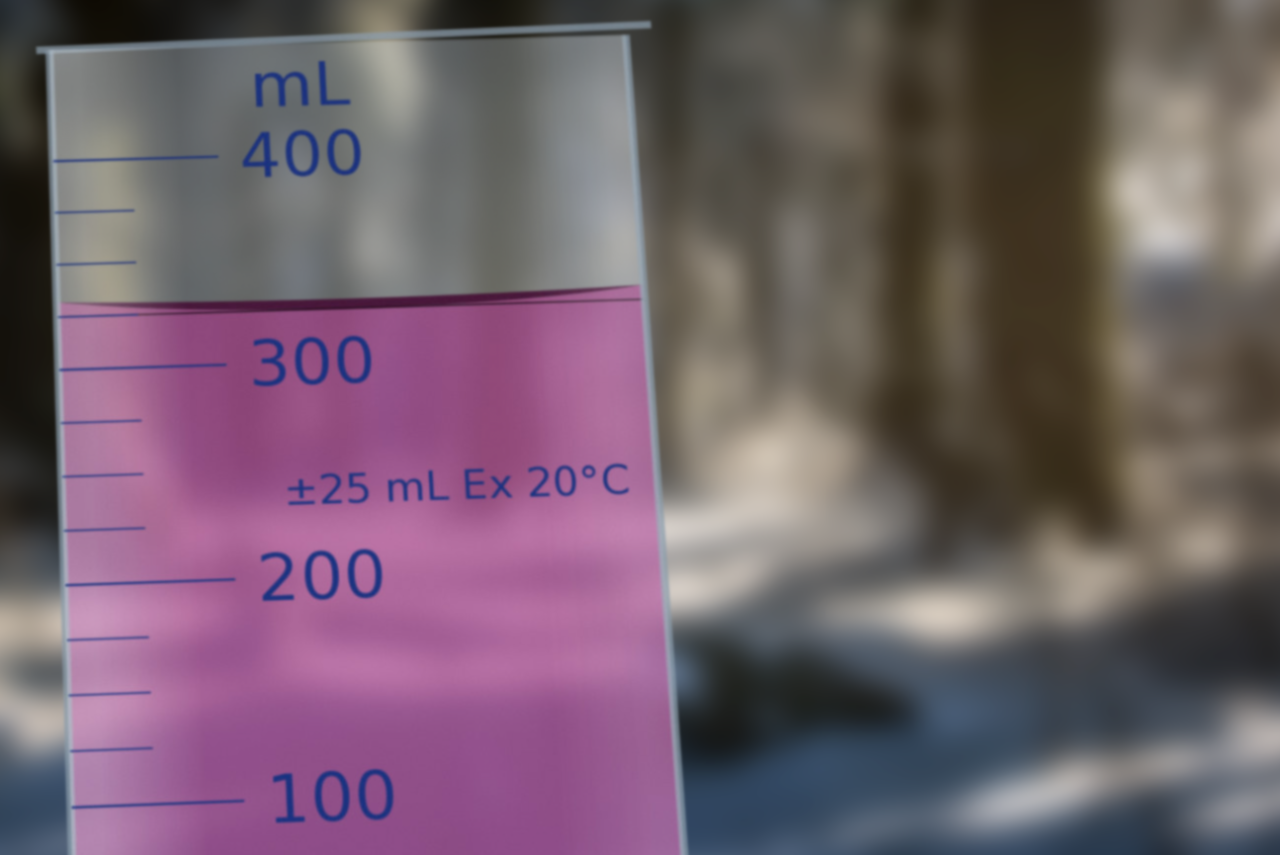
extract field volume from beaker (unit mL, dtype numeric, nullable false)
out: 325 mL
